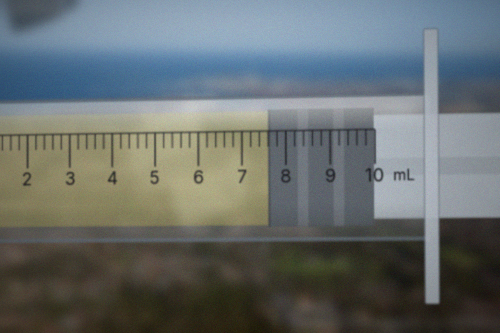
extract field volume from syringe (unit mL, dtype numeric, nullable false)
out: 7.6 mL
